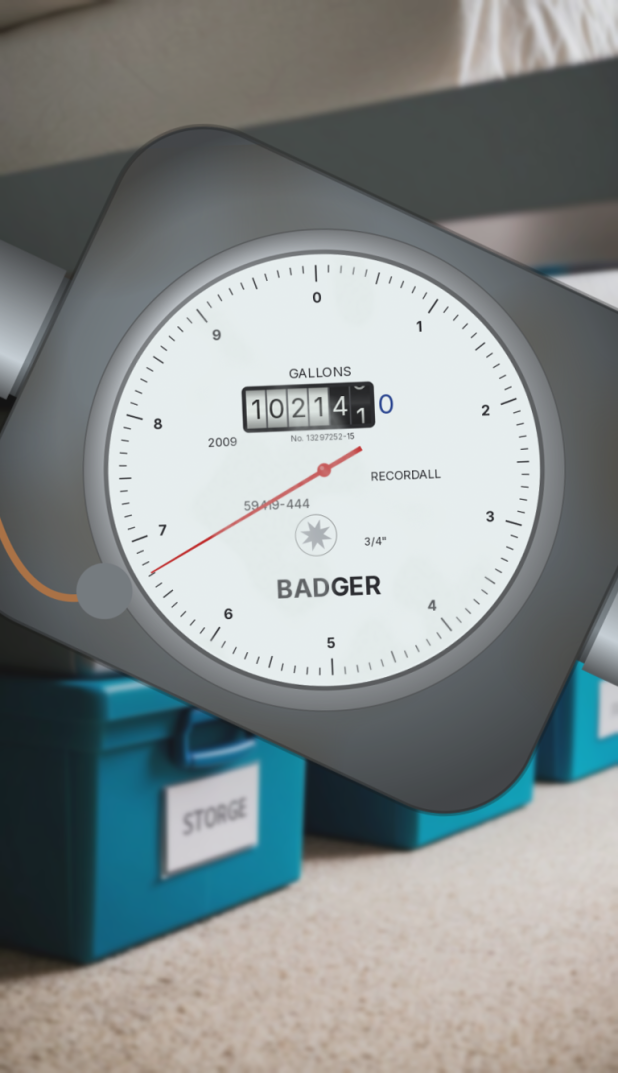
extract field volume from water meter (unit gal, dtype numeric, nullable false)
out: 1021406.7 gal
